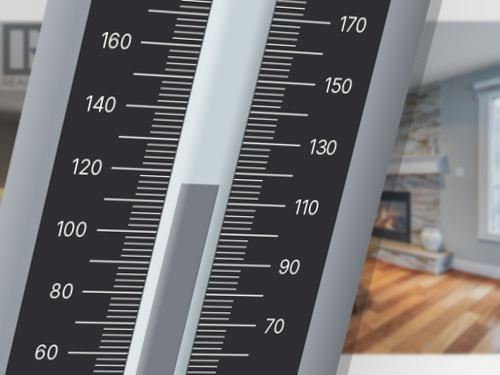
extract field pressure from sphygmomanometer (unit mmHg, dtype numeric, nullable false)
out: 116 mmHg
